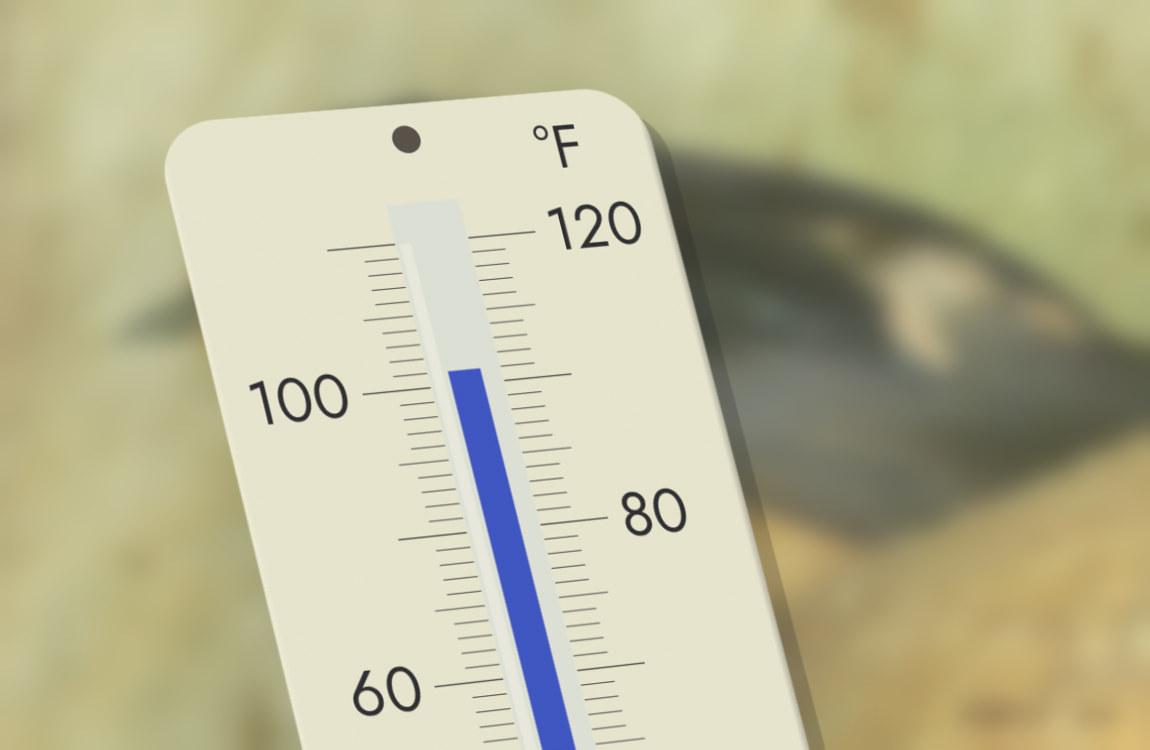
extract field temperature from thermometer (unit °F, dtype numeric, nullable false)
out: 102 °F
